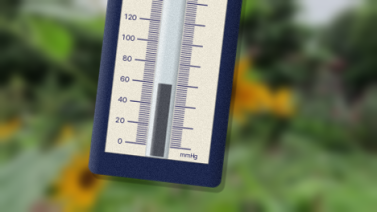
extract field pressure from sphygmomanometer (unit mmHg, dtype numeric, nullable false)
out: 60 mmHg
